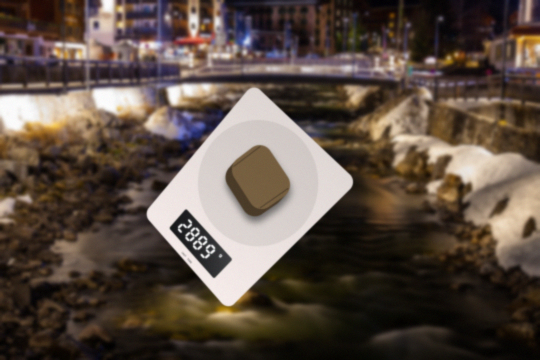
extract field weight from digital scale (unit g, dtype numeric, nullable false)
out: 2889 g
